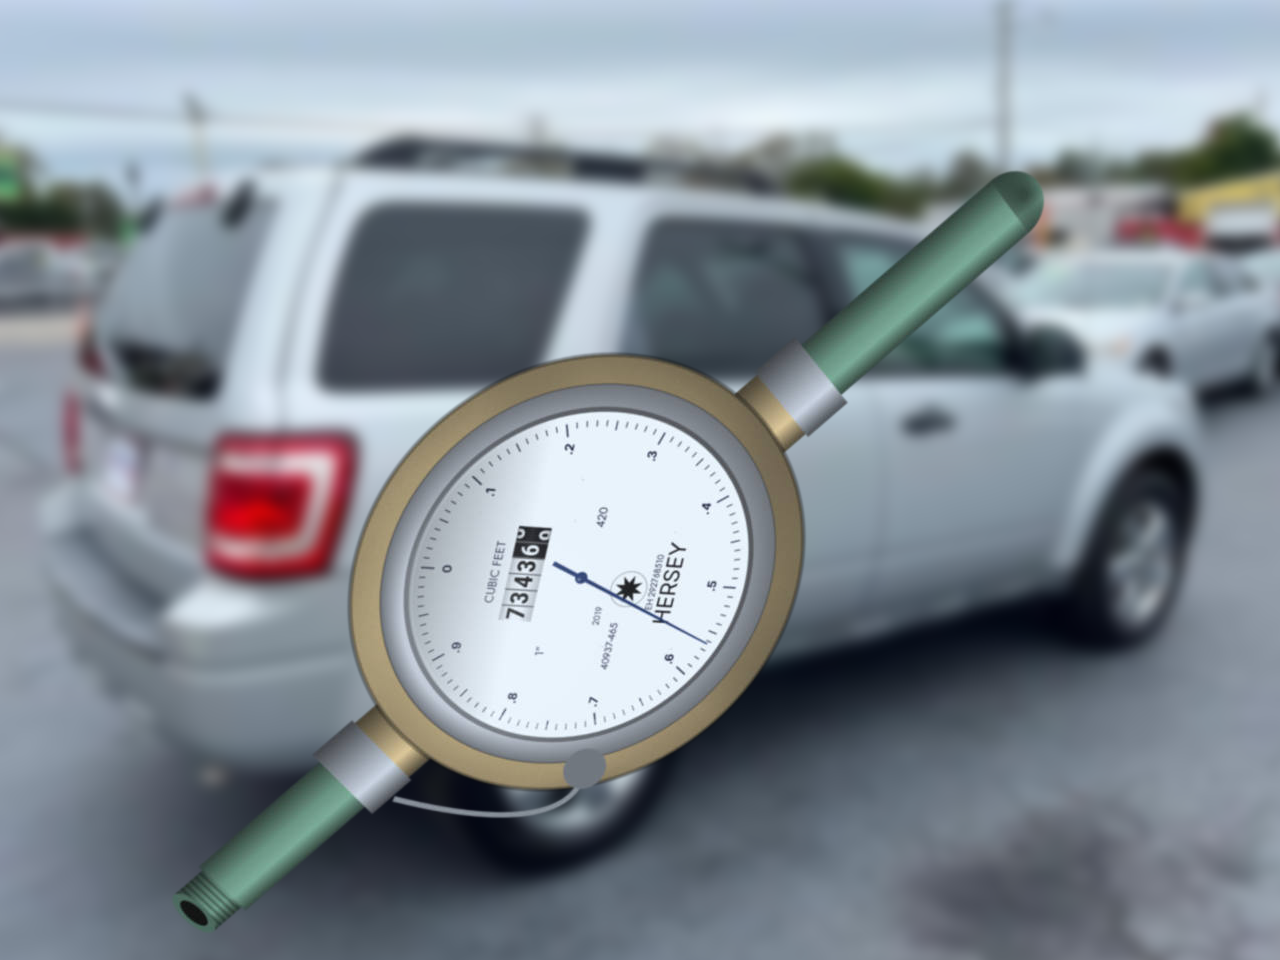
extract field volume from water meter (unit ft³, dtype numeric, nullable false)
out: 734368.56 ft³
